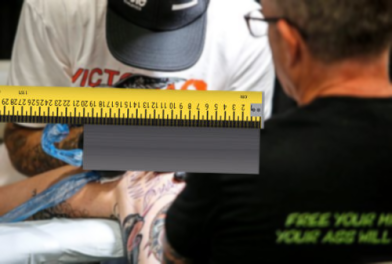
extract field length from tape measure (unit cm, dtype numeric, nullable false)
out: 20 cm
